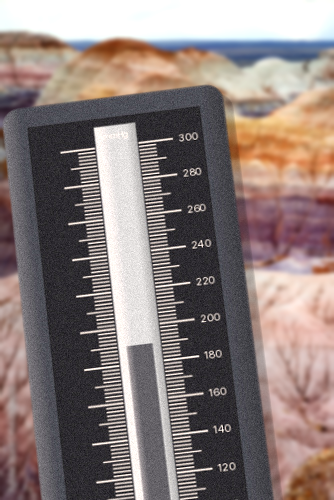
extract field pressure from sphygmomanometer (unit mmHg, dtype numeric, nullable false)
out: 190 mmHg
